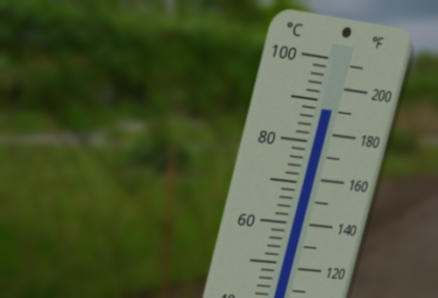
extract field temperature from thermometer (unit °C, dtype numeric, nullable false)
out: 88 °C
